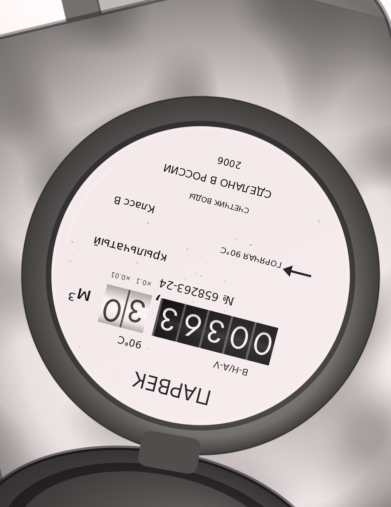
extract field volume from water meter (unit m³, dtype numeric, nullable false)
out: 363.30 m³
